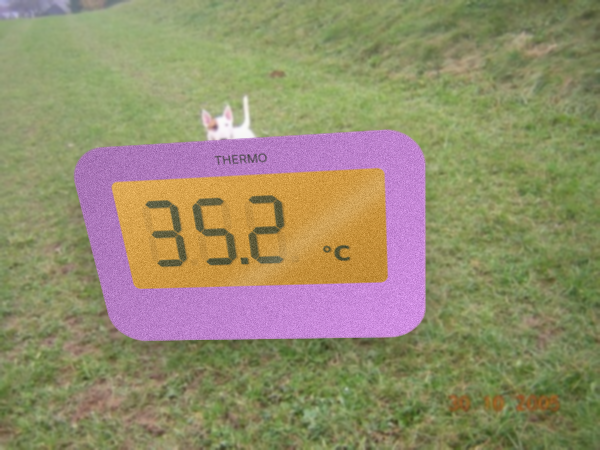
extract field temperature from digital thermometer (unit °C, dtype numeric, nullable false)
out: 35.2 °C
